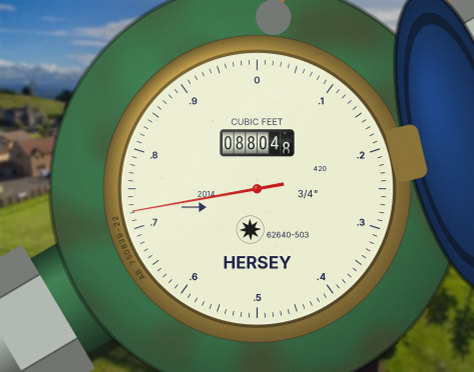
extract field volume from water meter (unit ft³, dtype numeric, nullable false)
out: 88047.72 ft³
